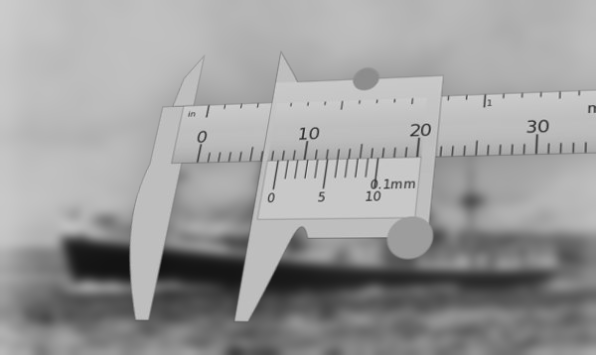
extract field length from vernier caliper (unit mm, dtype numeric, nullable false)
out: 7.6 mm
